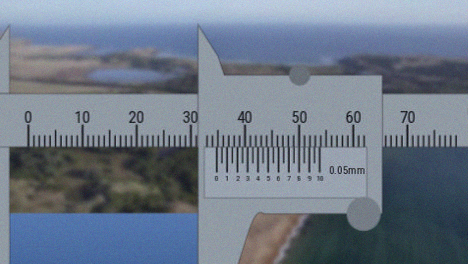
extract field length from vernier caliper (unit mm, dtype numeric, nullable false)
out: 34.8 mm
